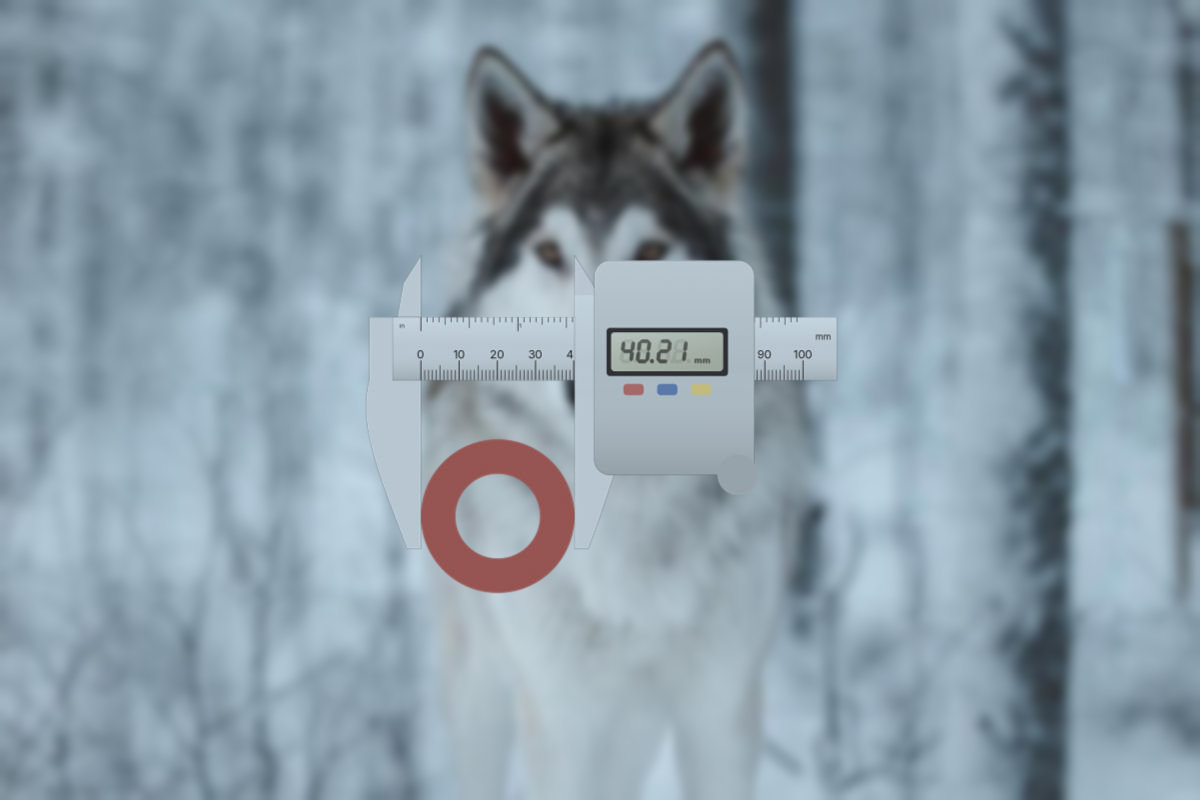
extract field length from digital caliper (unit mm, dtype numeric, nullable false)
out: 40.21 mm
